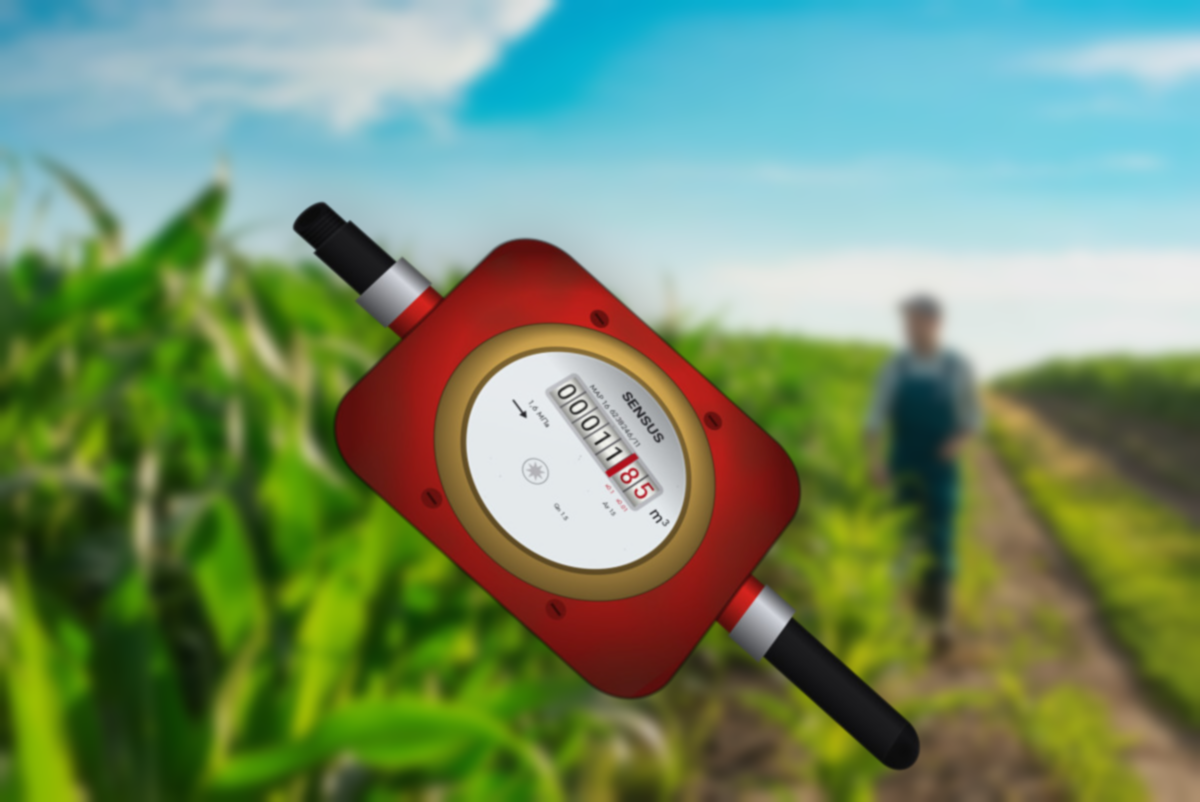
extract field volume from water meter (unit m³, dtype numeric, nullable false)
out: 11.85 m³
